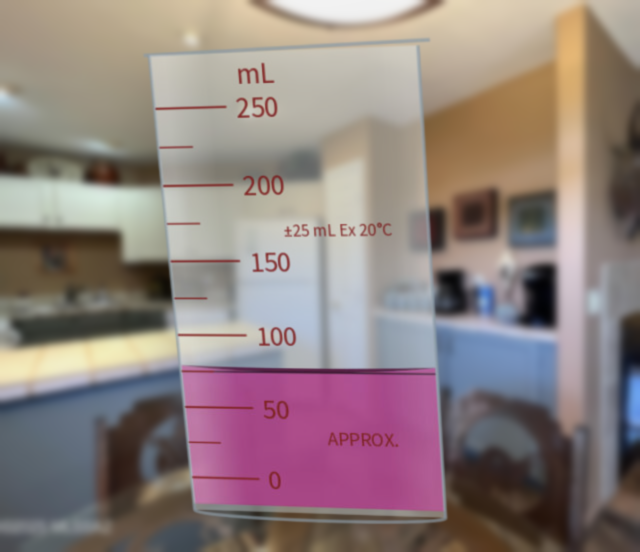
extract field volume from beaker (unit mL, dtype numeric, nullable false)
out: 75 mL
